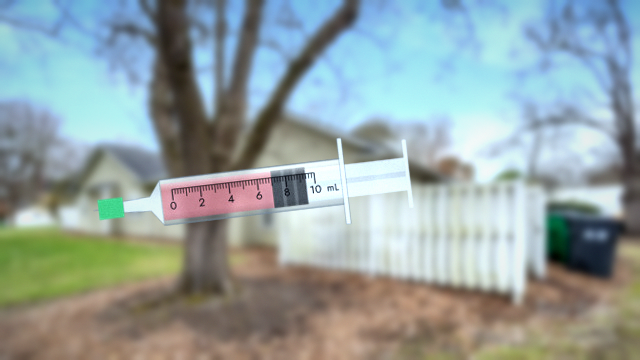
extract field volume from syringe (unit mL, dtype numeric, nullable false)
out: 7 mL
